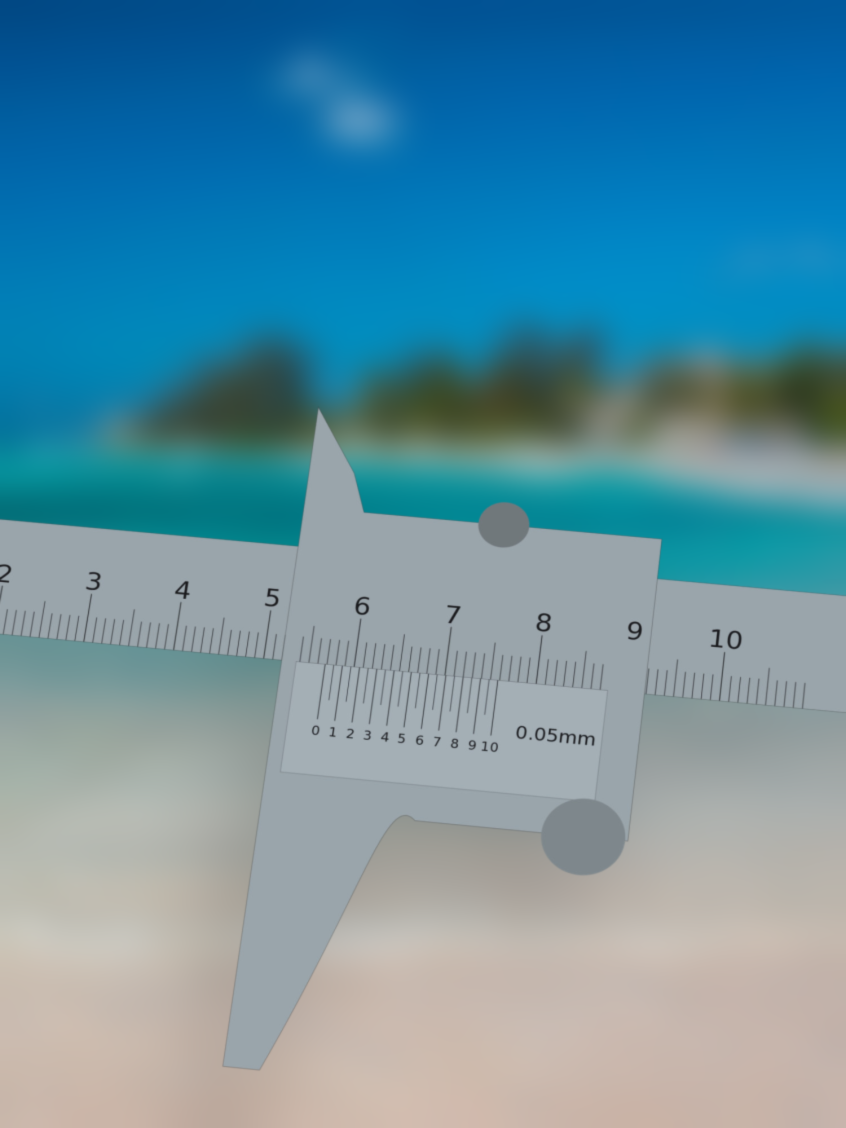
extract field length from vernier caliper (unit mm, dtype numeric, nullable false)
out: 56.8 mm
